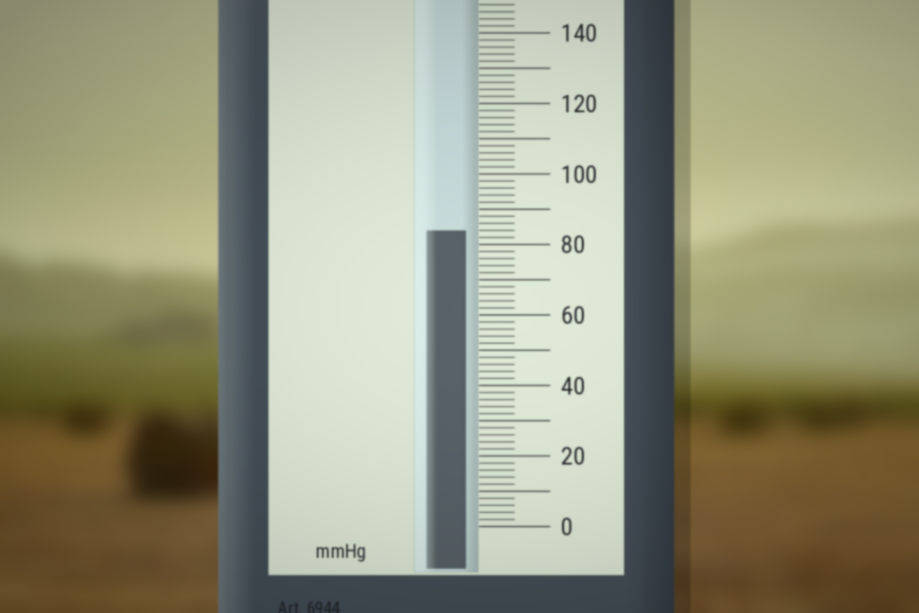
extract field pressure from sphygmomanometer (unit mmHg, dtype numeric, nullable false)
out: 84 mmHg
